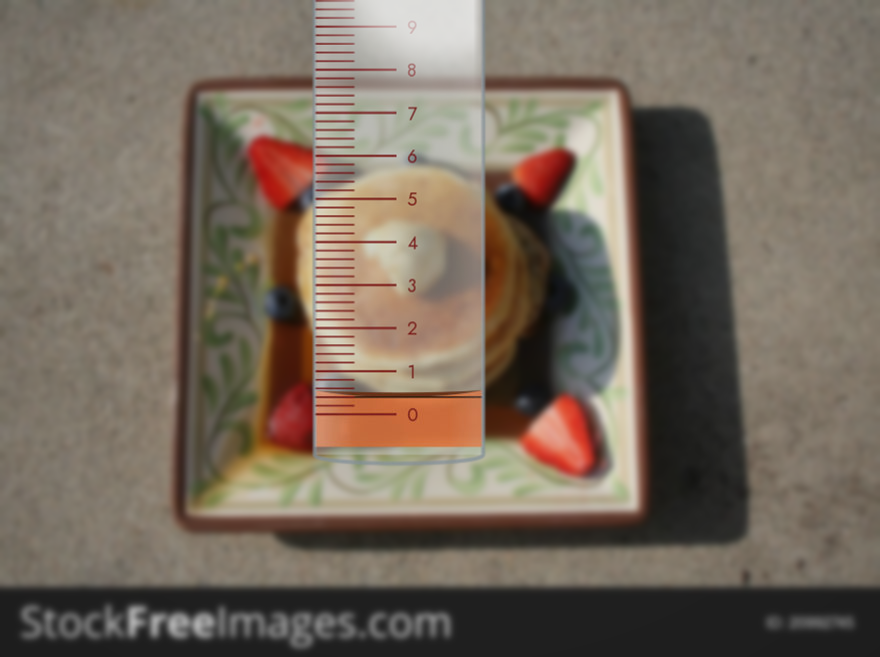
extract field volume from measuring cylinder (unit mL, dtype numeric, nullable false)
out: 0.4 mL
